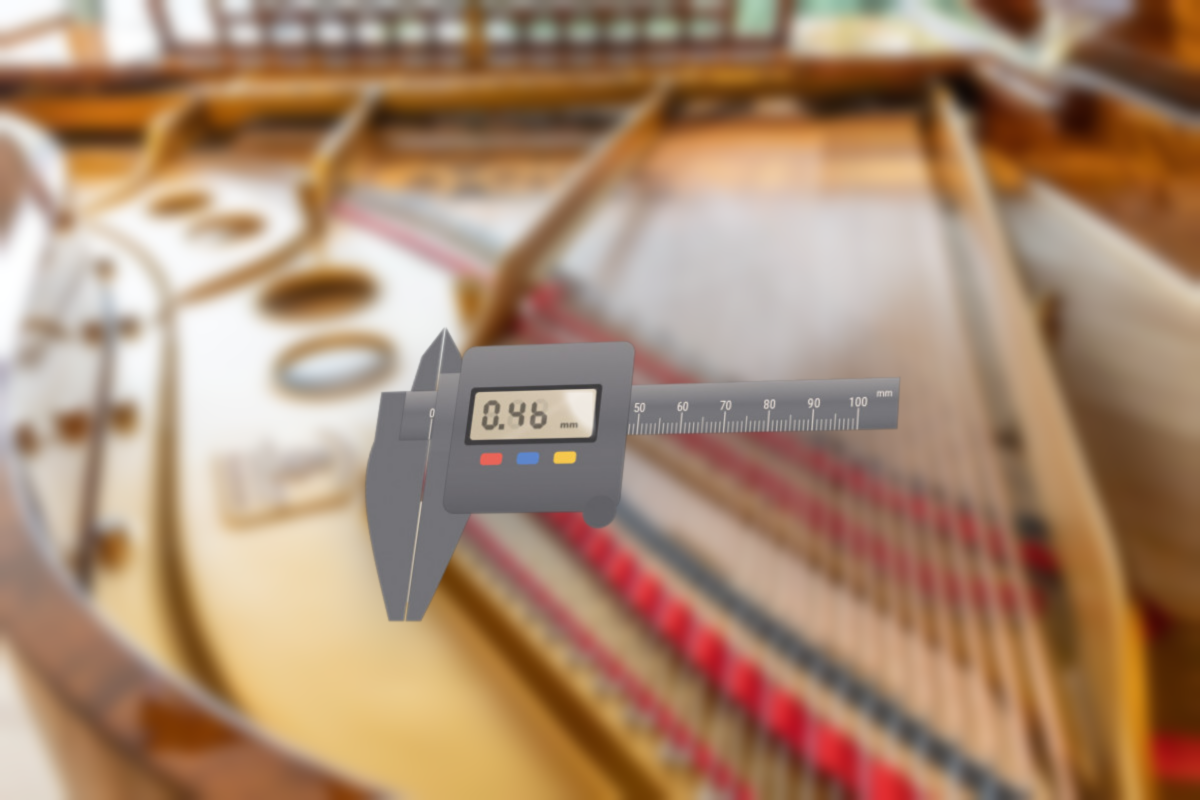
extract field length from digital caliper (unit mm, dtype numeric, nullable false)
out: 0.46 mm
